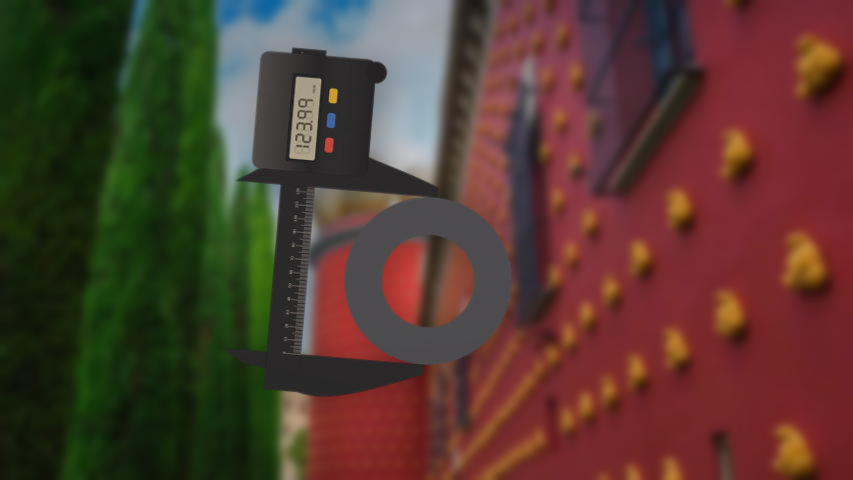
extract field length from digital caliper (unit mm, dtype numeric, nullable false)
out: 123.99 mm
